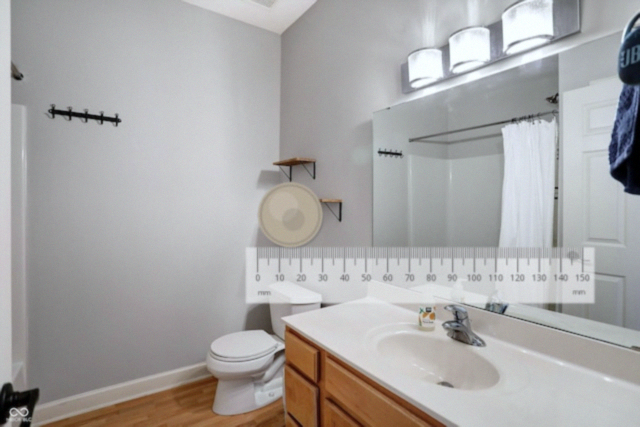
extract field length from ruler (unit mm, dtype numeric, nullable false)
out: 30 mm
